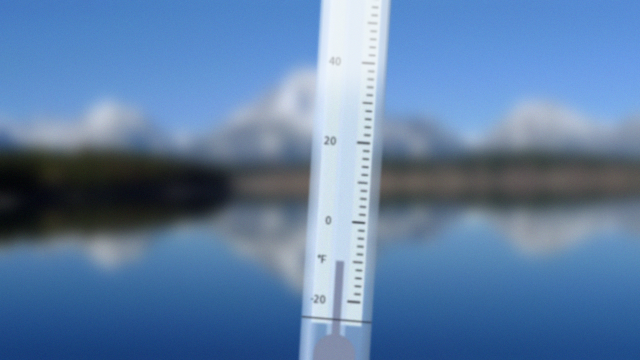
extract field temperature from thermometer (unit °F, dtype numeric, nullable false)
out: -10 °F
